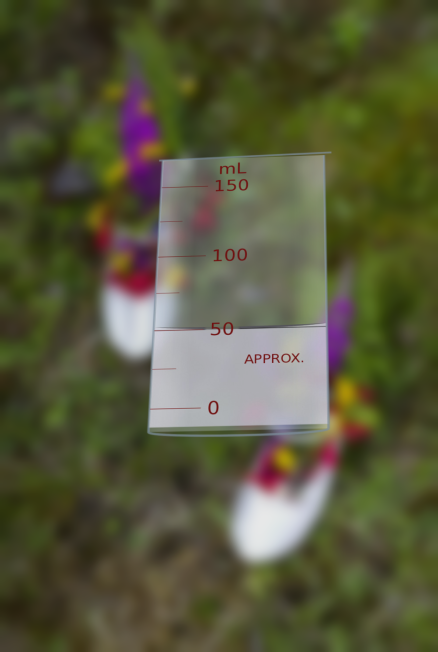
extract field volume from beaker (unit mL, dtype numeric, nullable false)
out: 50 mL
